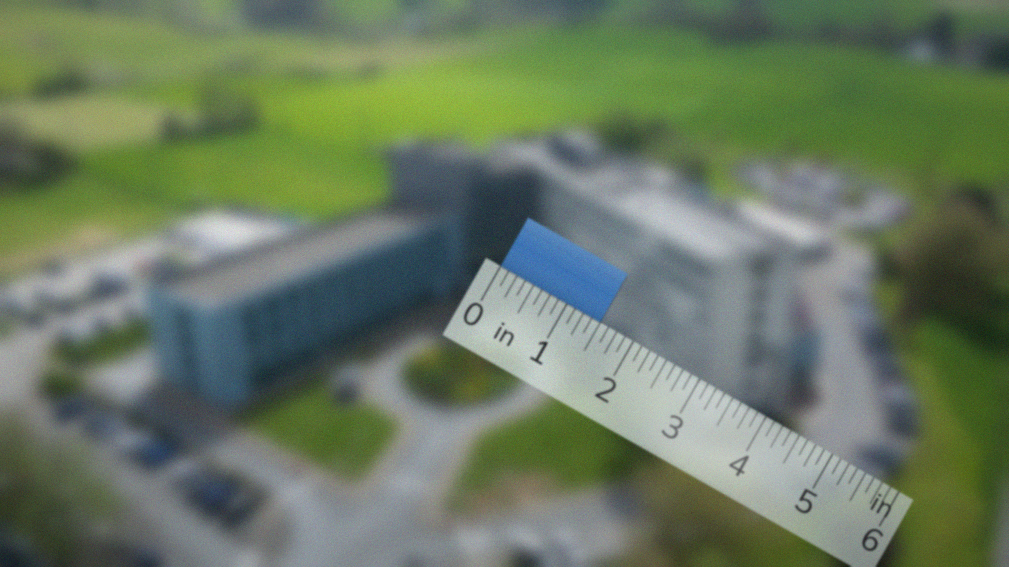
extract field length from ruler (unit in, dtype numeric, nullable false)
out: 1.5 in
